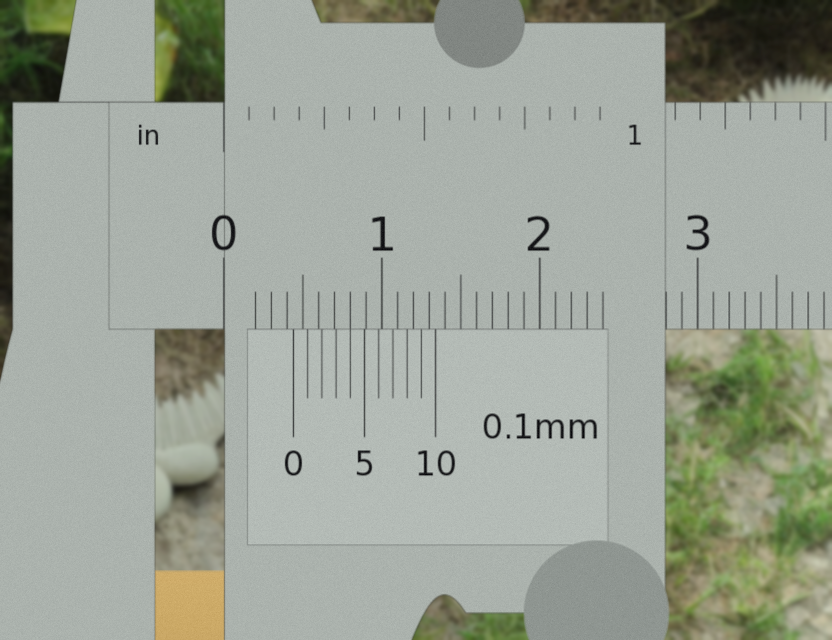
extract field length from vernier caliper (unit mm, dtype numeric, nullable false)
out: 4.4 mm
